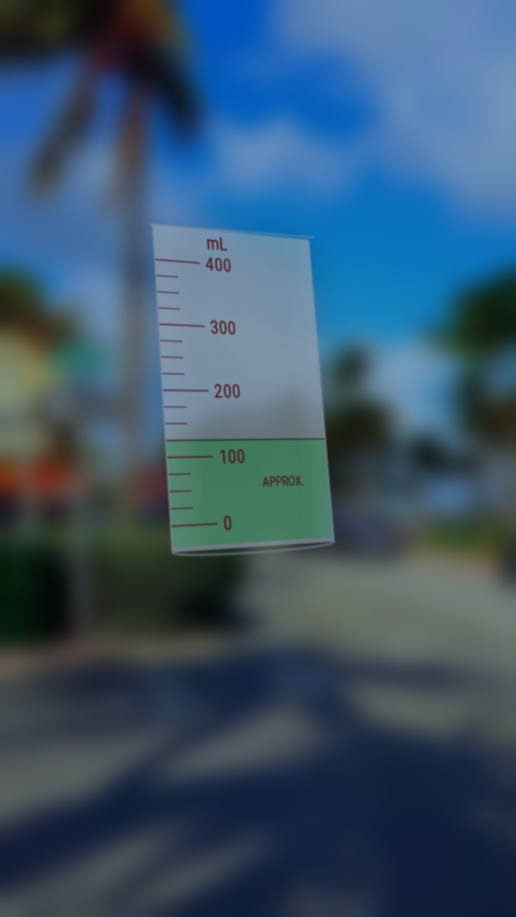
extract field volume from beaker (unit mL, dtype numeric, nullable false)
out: 125 mL
